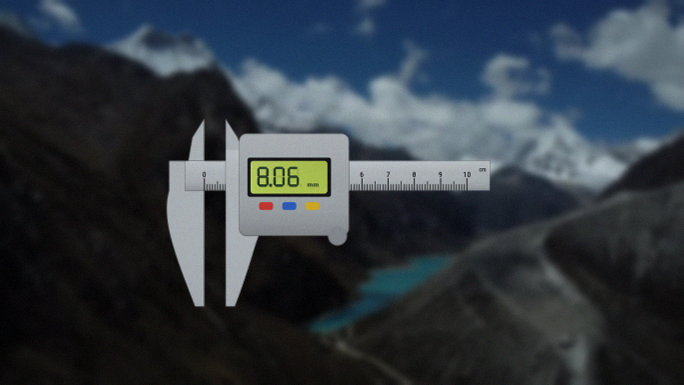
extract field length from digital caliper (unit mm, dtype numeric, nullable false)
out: 8.06 mm
